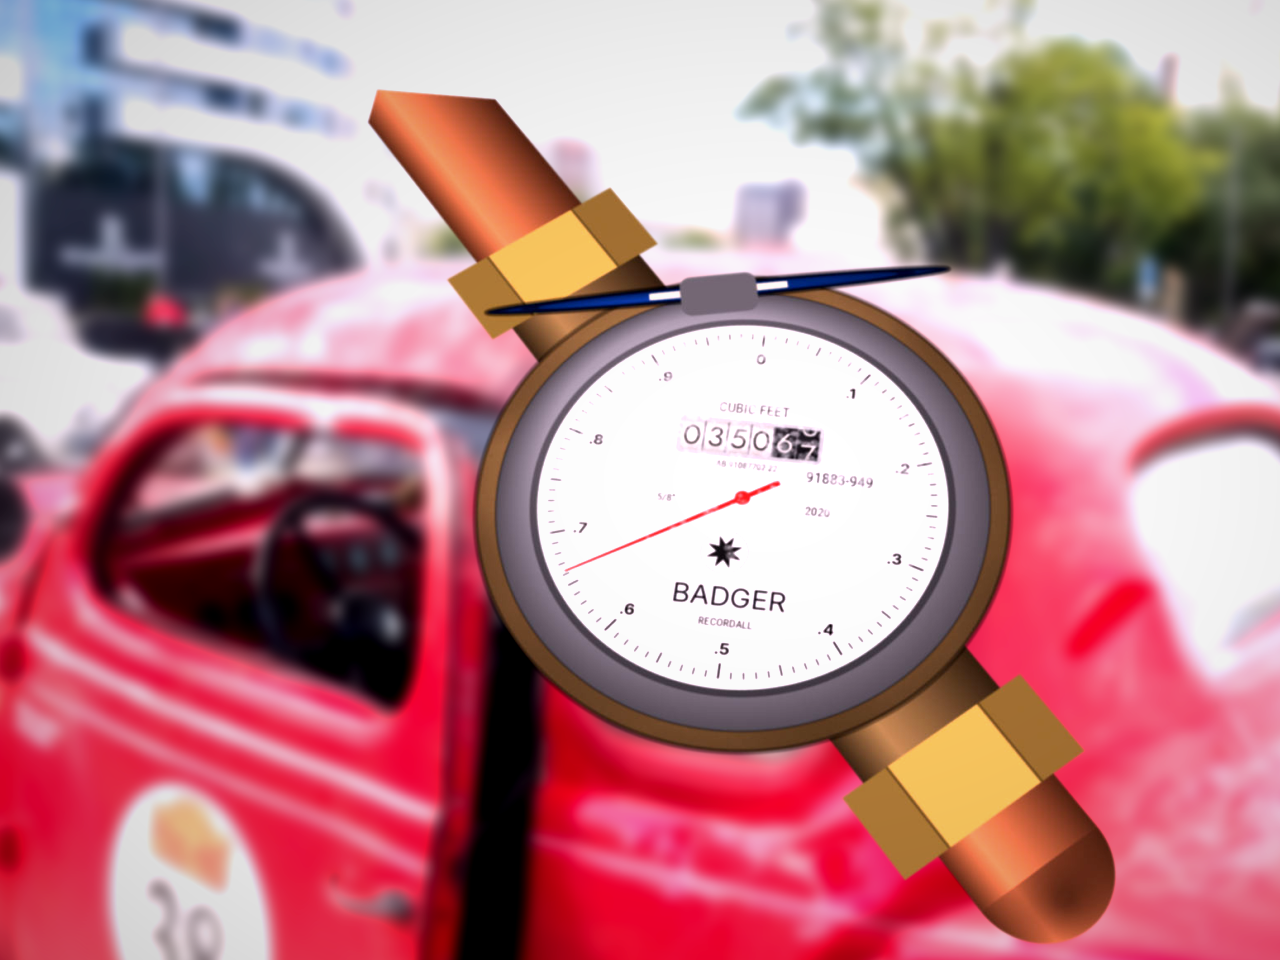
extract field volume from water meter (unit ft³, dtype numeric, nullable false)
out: 35066.66 ft³
